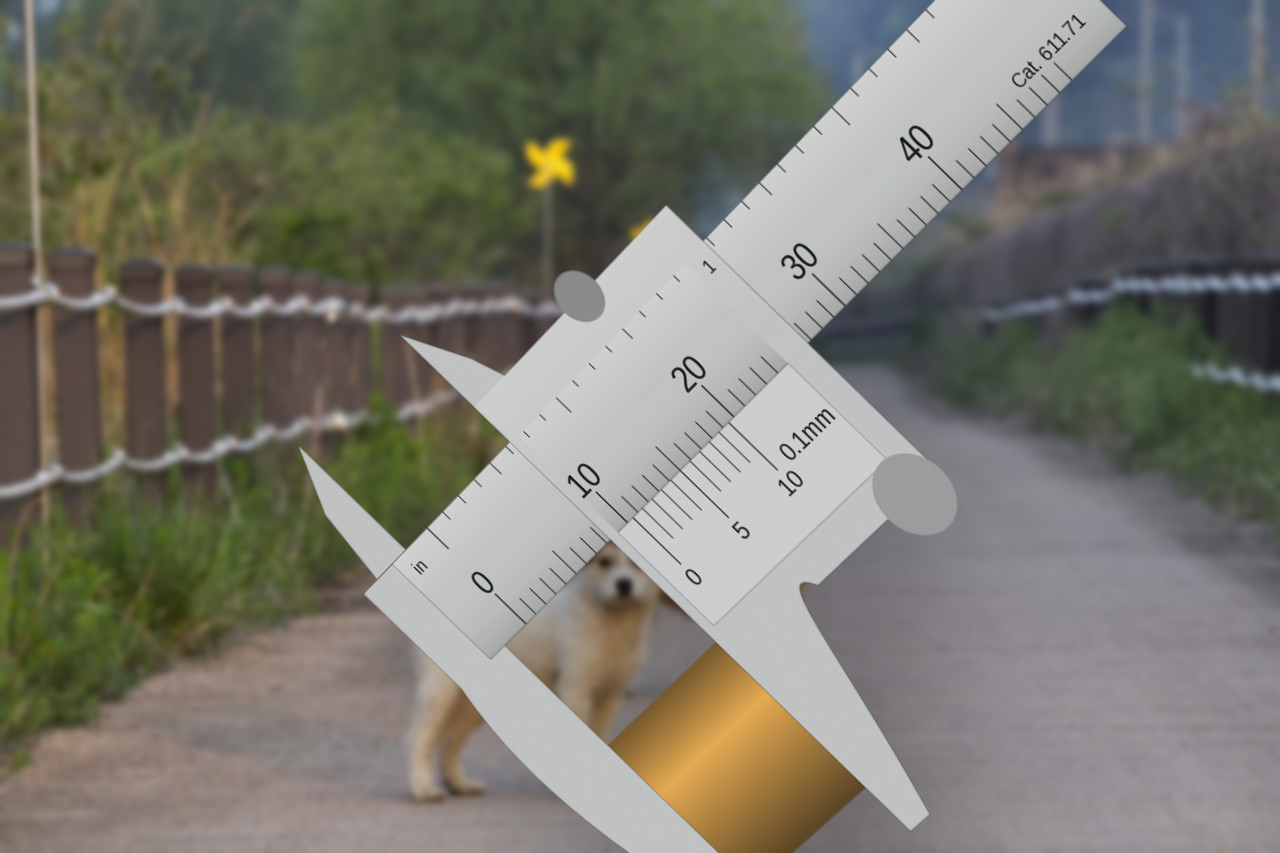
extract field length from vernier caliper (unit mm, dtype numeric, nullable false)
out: 10.5 mm
